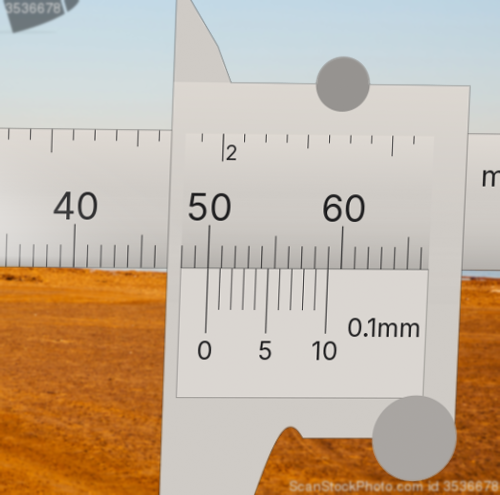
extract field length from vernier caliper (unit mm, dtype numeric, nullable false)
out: 50.0 mm
